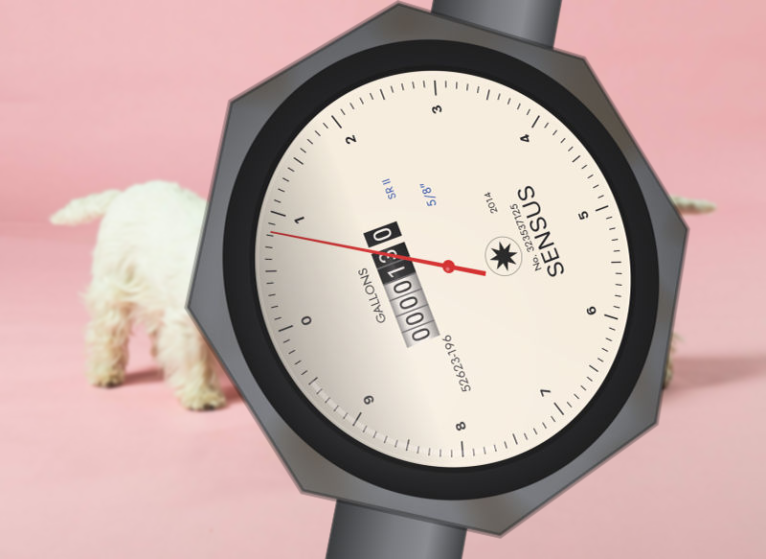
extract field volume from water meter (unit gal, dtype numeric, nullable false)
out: 130.8 gal
